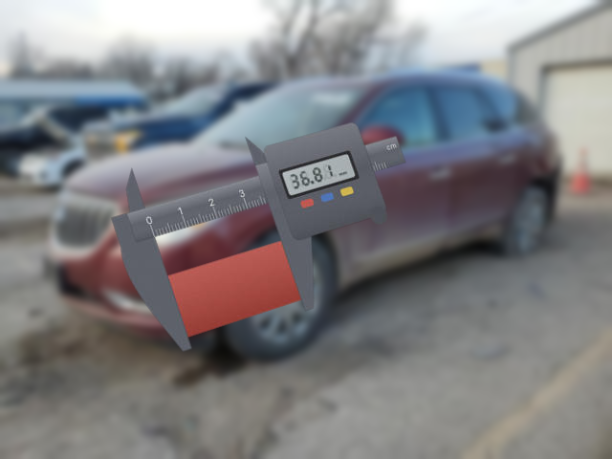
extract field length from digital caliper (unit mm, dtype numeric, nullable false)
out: 36.81 mm
